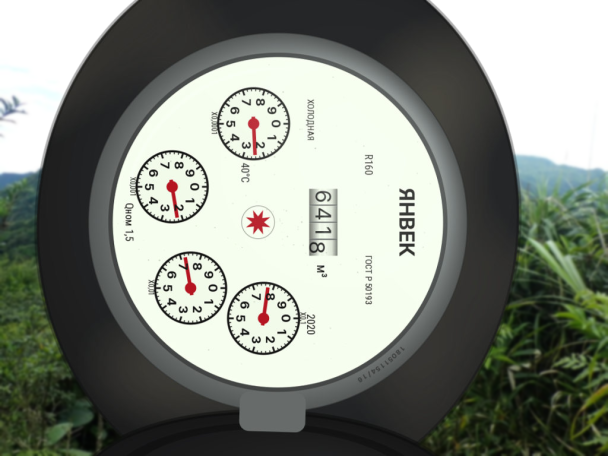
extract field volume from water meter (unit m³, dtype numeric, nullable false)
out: 6417.7722 m³
